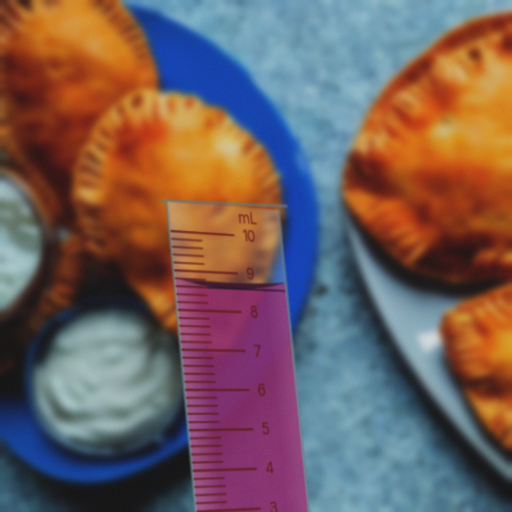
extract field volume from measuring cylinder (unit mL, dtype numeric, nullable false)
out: 8.6 mL
